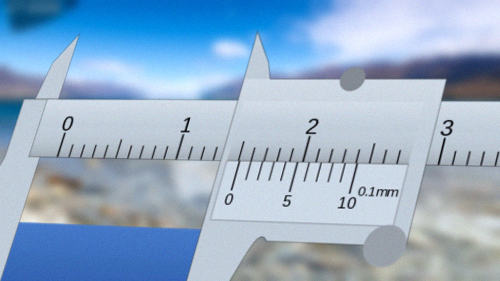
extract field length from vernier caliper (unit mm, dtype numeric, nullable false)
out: 15.1 mm
